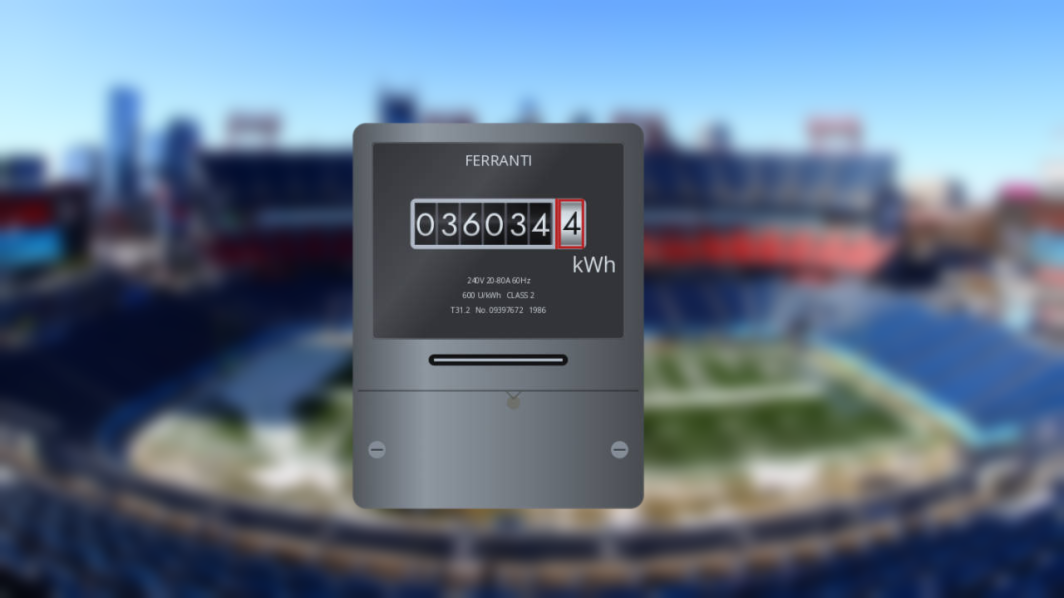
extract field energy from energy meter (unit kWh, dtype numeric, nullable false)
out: 36034.4 kWh
